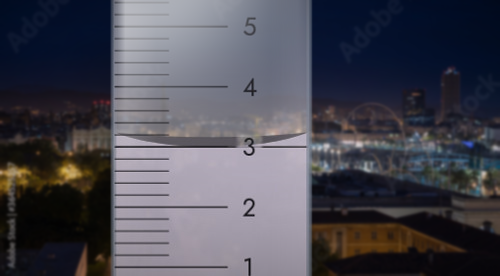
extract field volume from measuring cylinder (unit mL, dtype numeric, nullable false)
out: 3 mL
